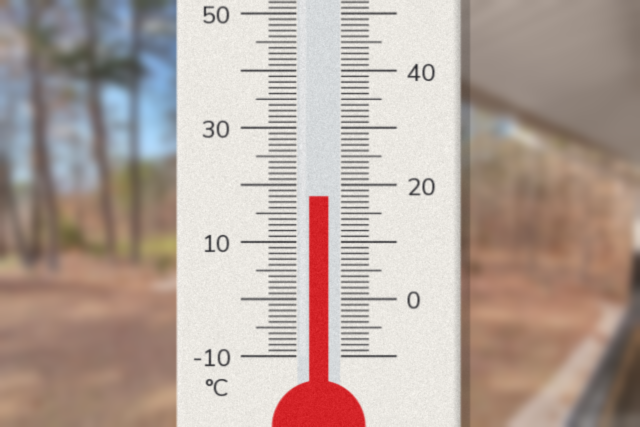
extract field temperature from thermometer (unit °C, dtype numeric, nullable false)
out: 18 °C
